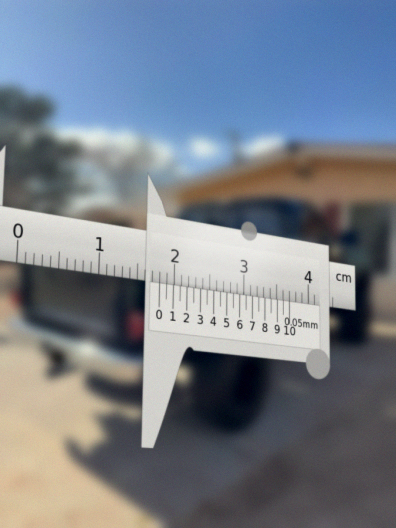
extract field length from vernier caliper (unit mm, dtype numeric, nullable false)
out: 18.0 mm
